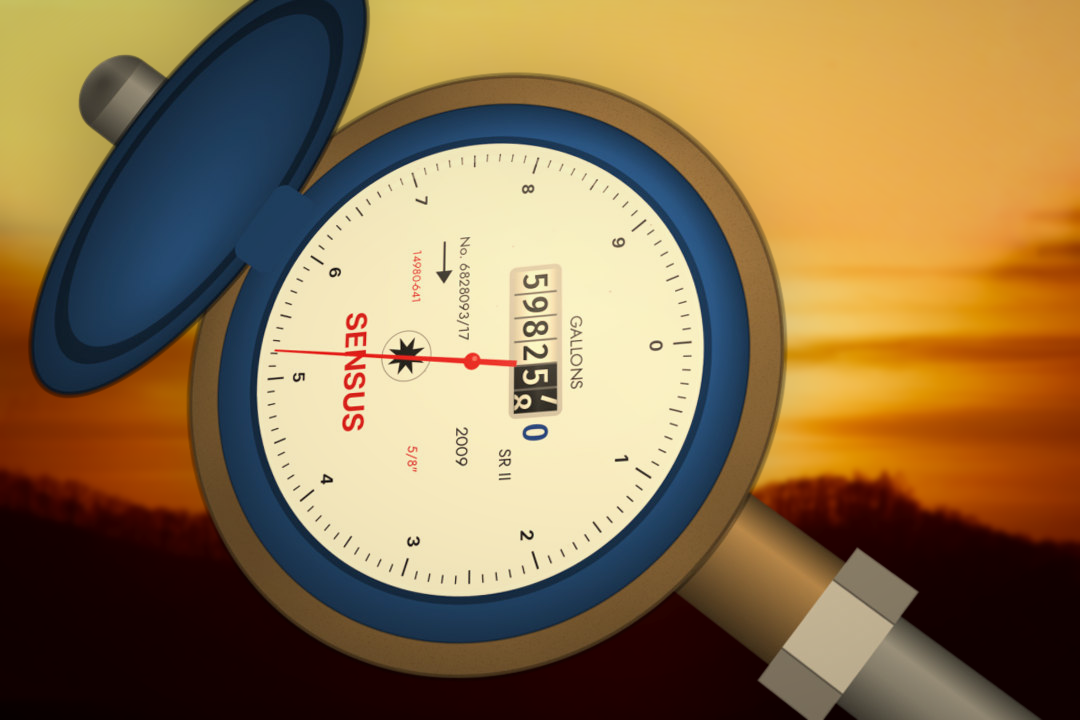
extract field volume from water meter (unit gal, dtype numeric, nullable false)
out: 5982575.2 gal
